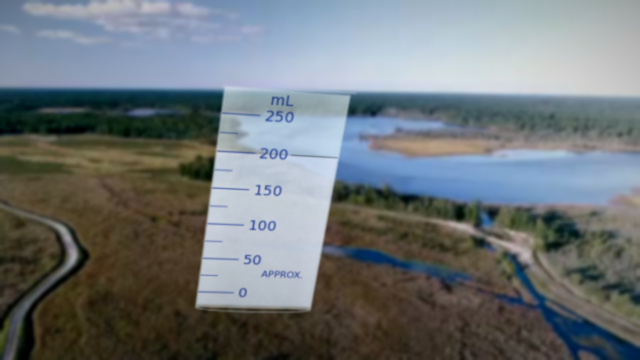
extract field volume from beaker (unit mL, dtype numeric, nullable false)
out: 200 mL
